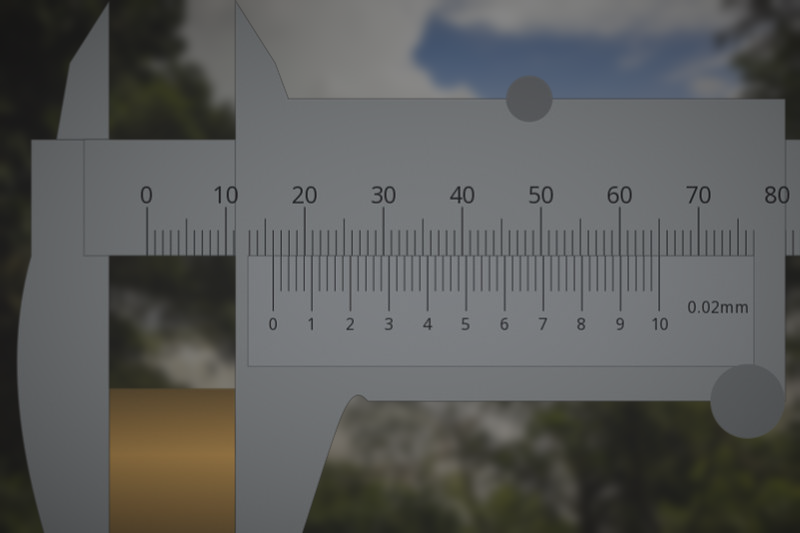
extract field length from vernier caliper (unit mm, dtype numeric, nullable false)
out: 16.0 mm
